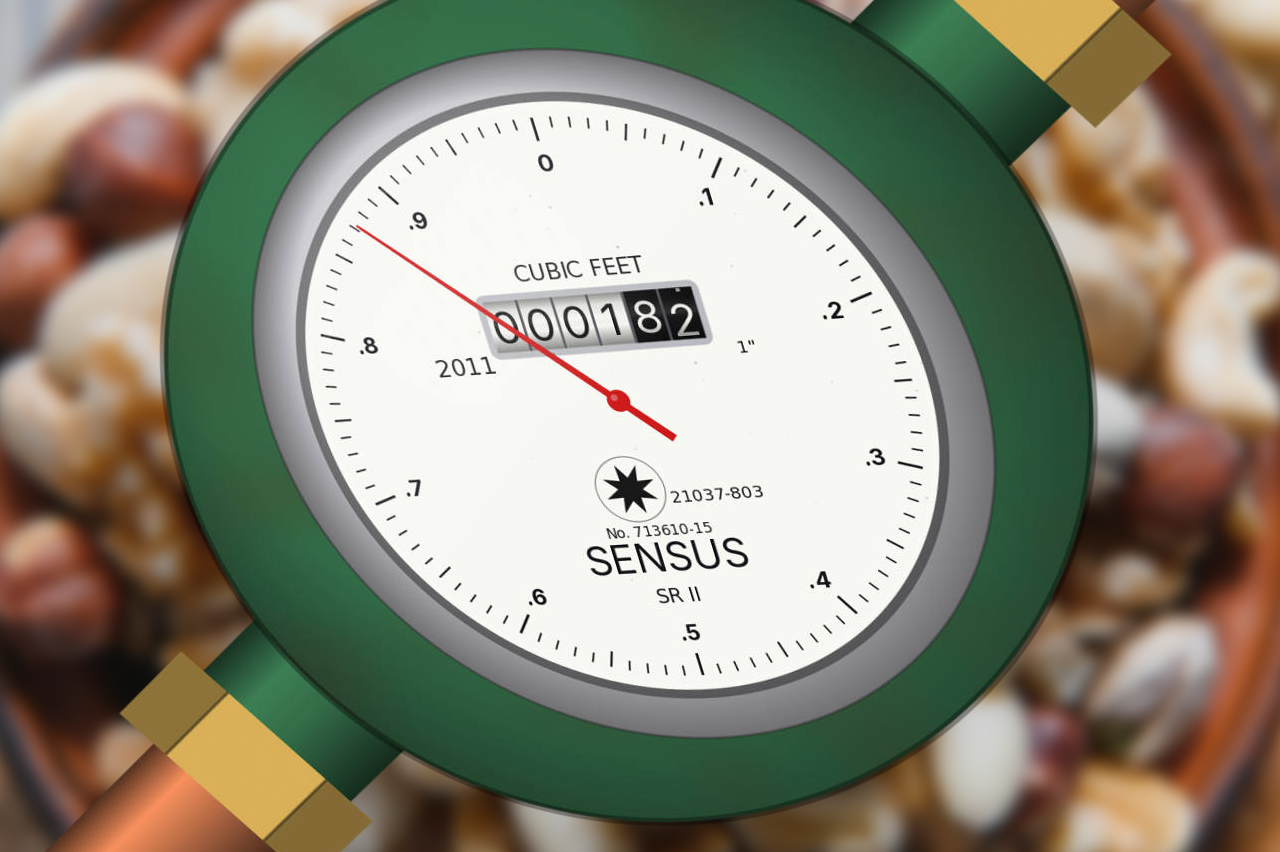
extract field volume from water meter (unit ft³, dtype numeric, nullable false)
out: 181.87 ft³
